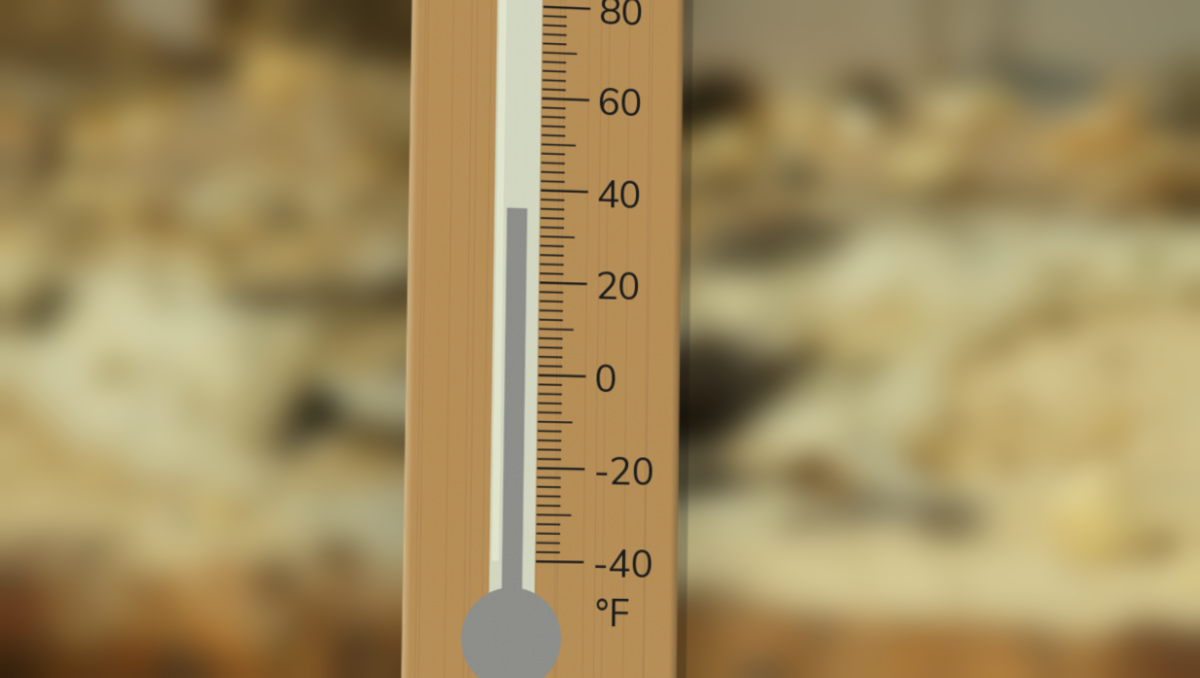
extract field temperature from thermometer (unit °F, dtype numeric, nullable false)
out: 36 °F
